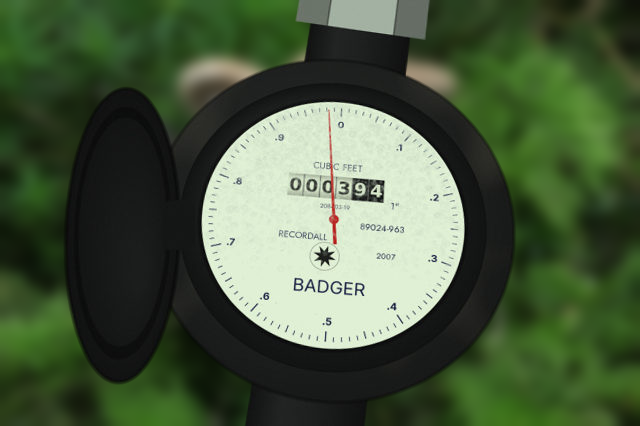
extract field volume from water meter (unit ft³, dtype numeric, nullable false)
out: 393.98 ft³
